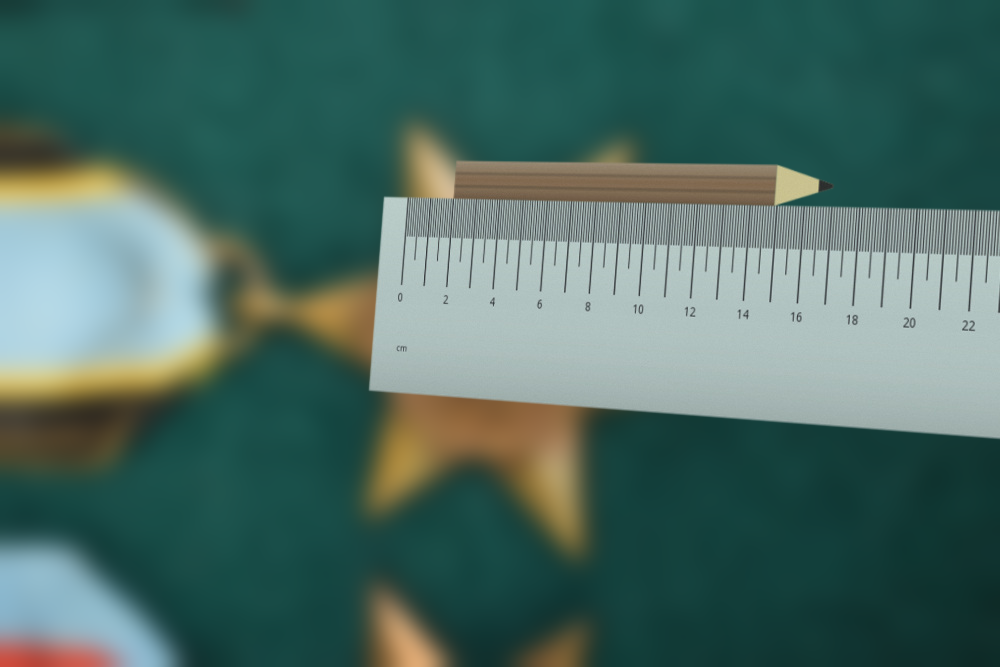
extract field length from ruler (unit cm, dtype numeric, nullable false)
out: 15 cm
